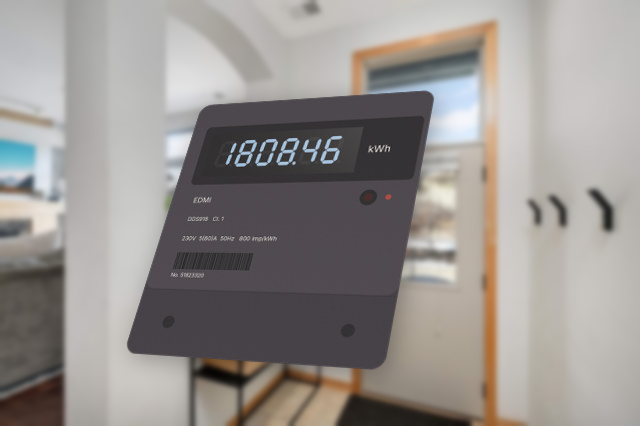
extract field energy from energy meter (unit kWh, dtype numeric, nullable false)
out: 1808.46 kWh
